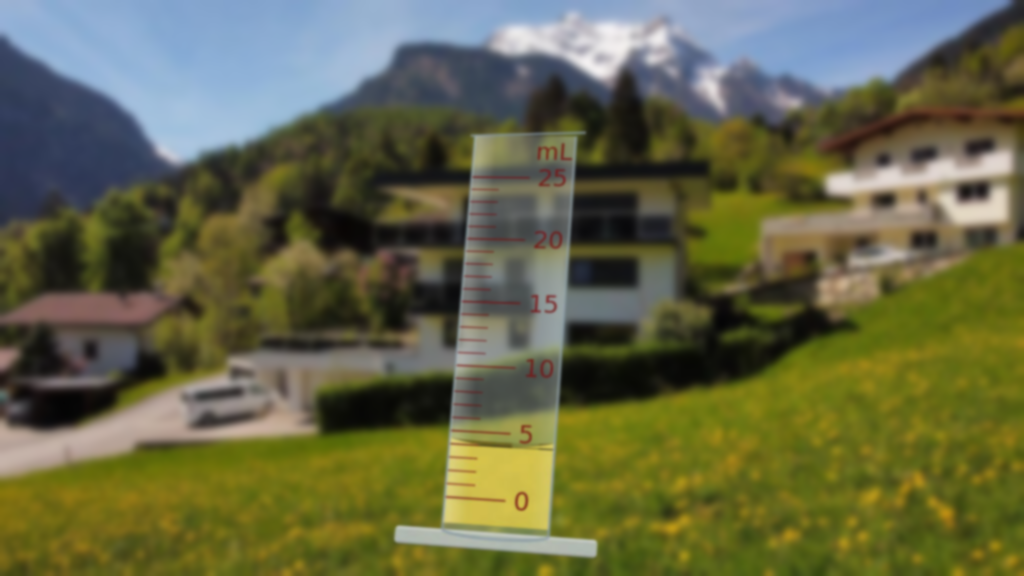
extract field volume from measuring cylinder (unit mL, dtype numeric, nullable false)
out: 4 mL
